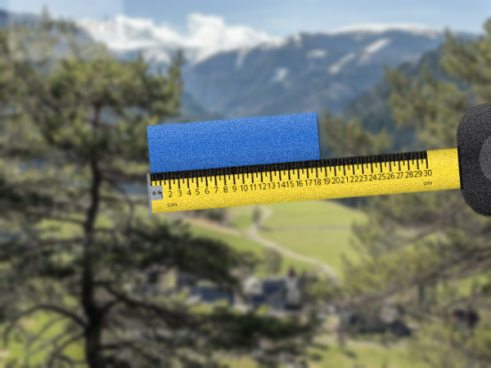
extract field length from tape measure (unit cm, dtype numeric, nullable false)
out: 18.5 cm
